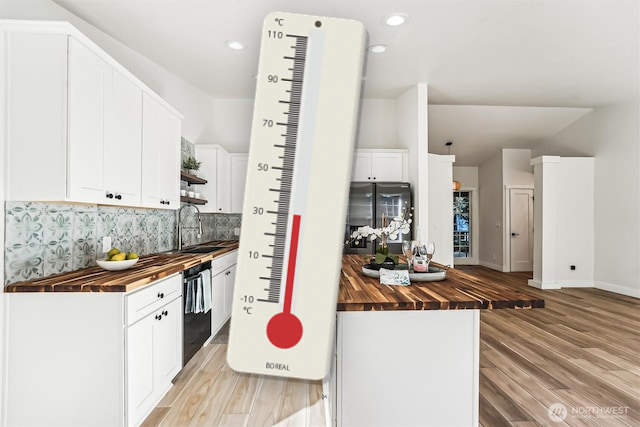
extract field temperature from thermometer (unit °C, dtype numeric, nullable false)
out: 30 °C
